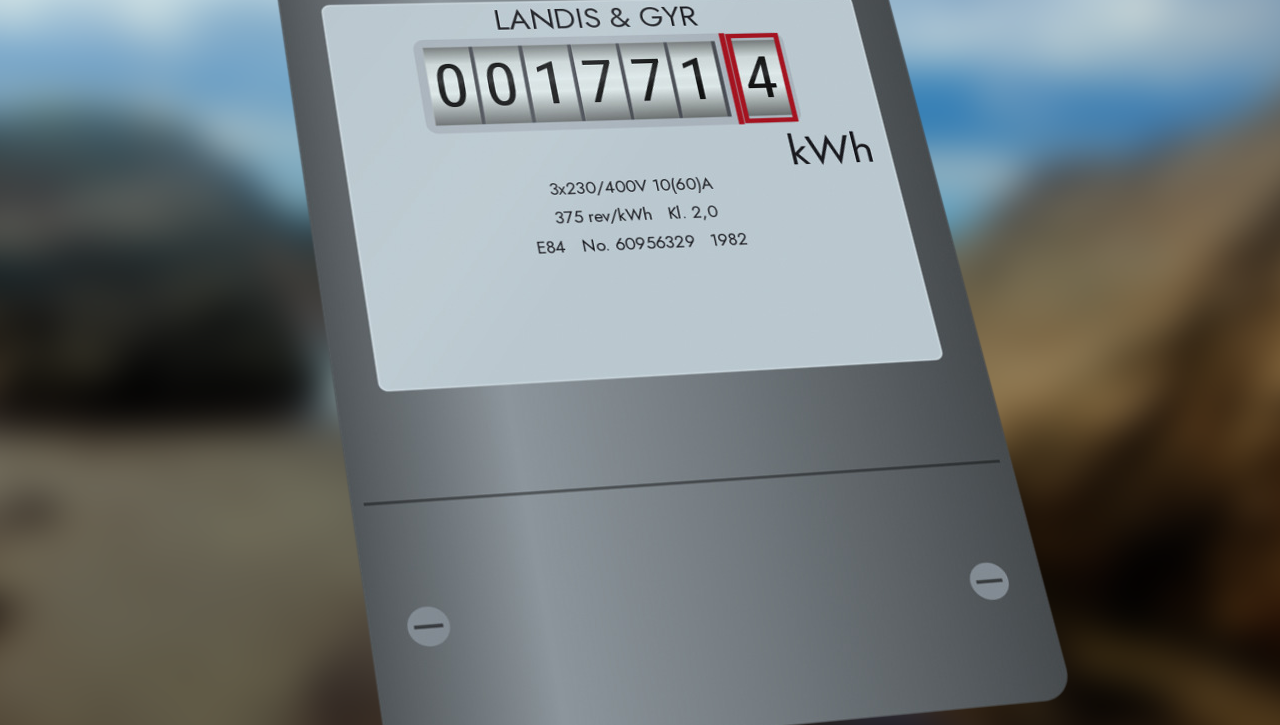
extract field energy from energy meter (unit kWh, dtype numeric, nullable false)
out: 1771.4 kWh
